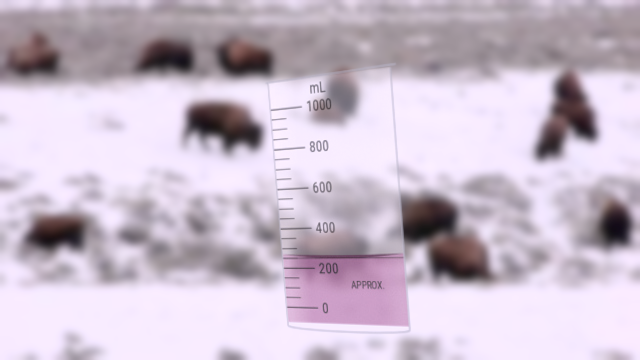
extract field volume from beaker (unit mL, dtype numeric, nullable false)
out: 250 mL
